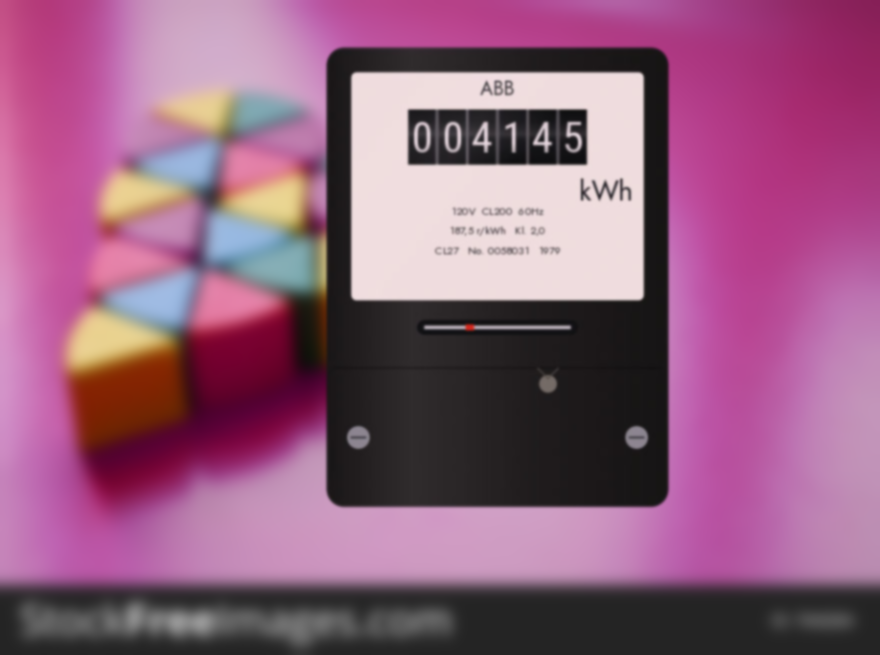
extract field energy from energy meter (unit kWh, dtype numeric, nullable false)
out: 4145 kWh
